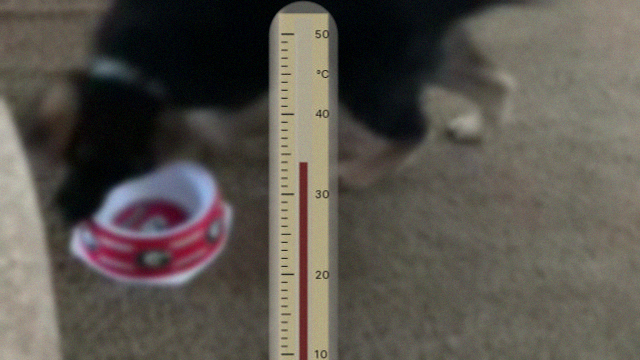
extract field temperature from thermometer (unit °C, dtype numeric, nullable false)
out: 34 °C
